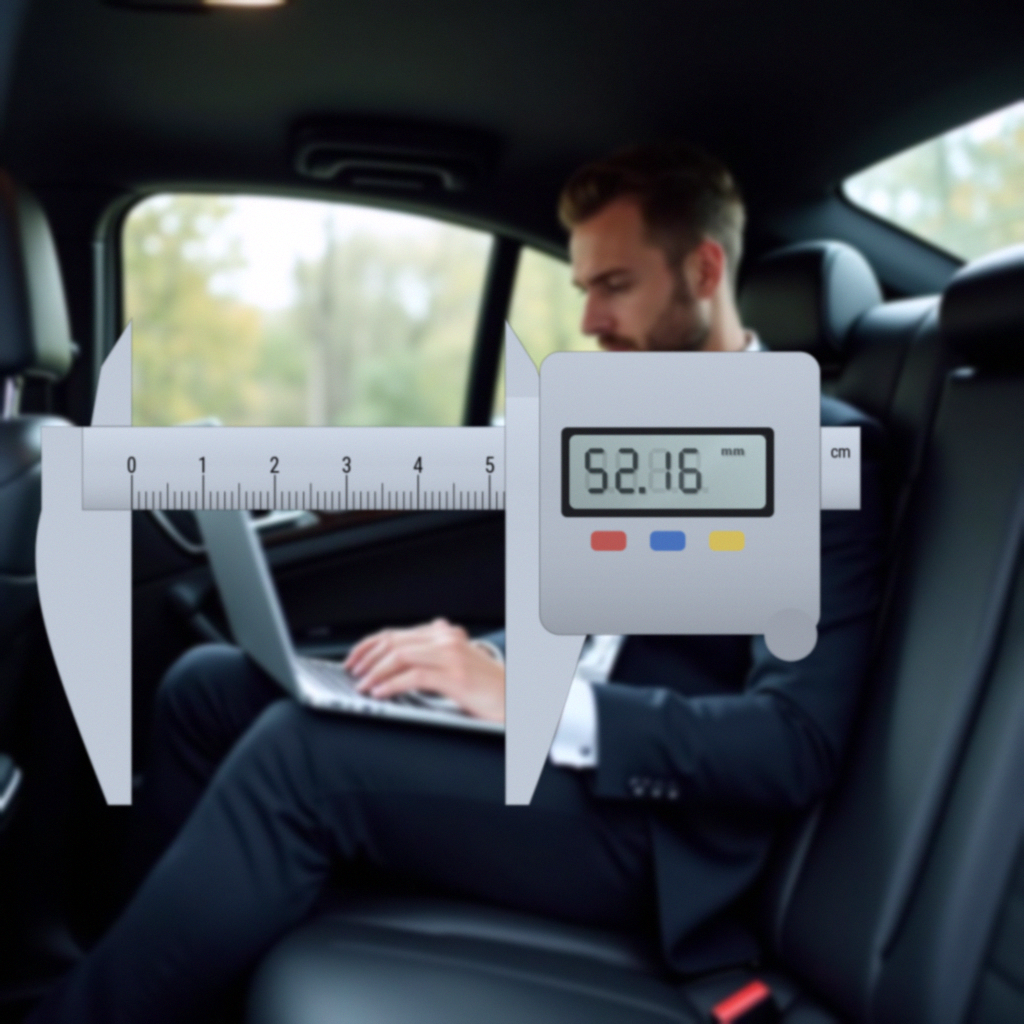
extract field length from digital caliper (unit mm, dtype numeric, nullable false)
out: 52.16 mm
